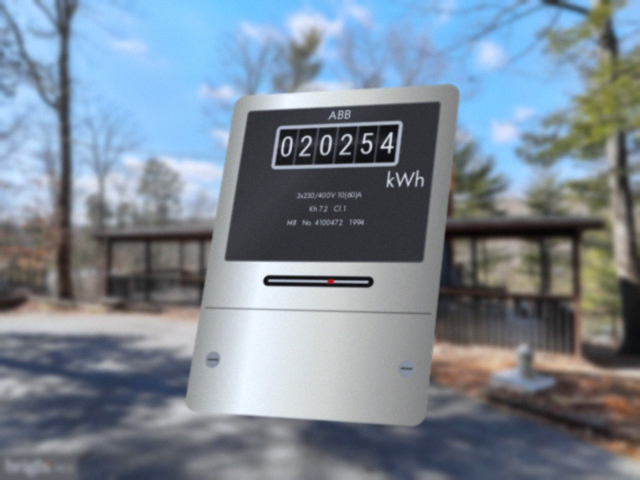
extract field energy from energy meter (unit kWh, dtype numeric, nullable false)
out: 20254 kWh
